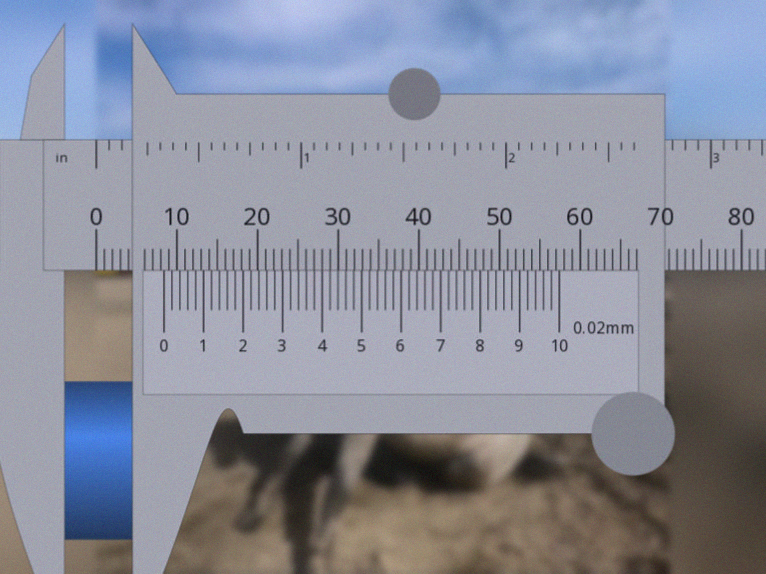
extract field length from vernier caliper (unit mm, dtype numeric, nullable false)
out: 8.4 mm
